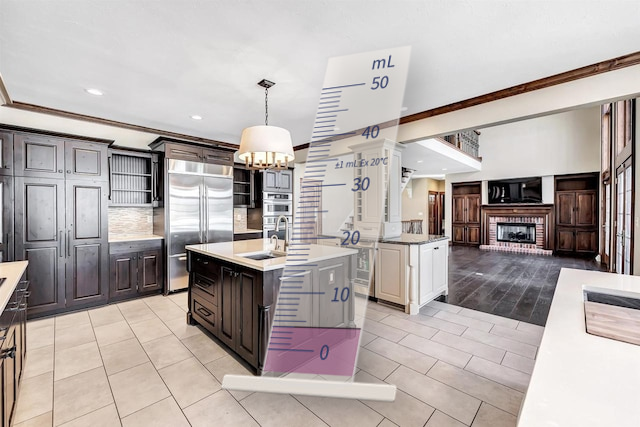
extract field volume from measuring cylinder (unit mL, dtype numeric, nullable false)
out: 4 mL
